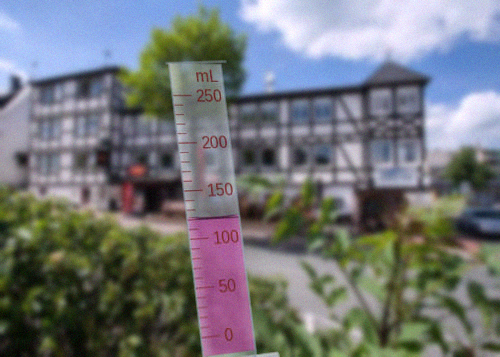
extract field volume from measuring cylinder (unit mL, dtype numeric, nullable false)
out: 120 mL
